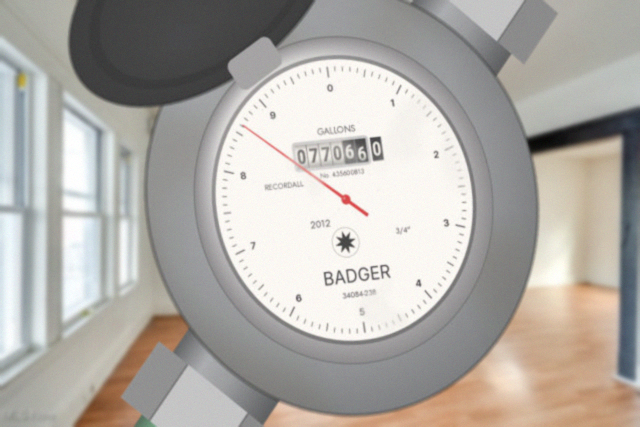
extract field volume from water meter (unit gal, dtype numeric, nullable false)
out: 770658.6 gal
